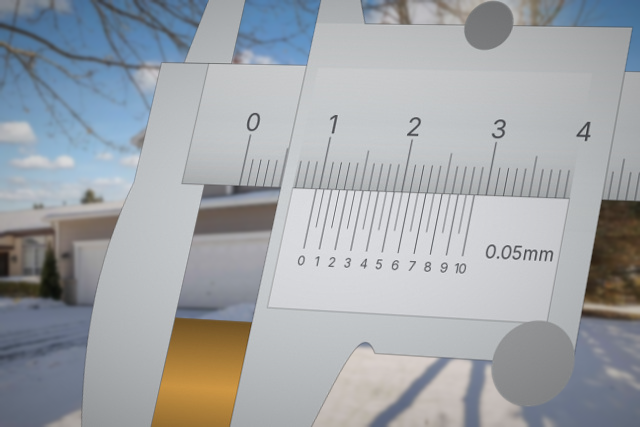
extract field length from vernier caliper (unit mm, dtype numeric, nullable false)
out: 9.6 mm
